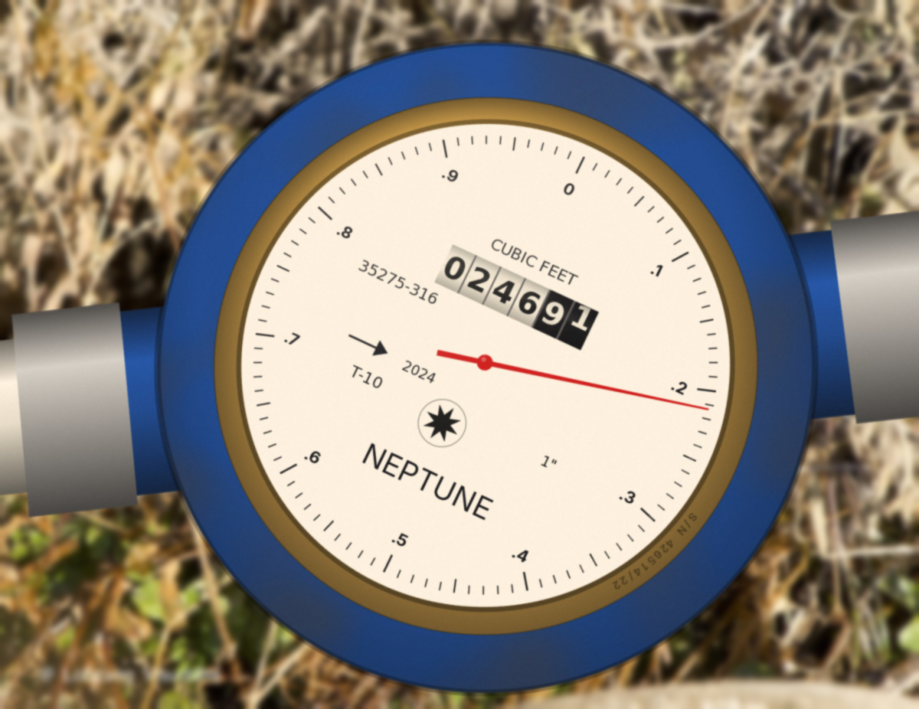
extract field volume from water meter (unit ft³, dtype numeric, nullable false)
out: 24691.21 ft³
